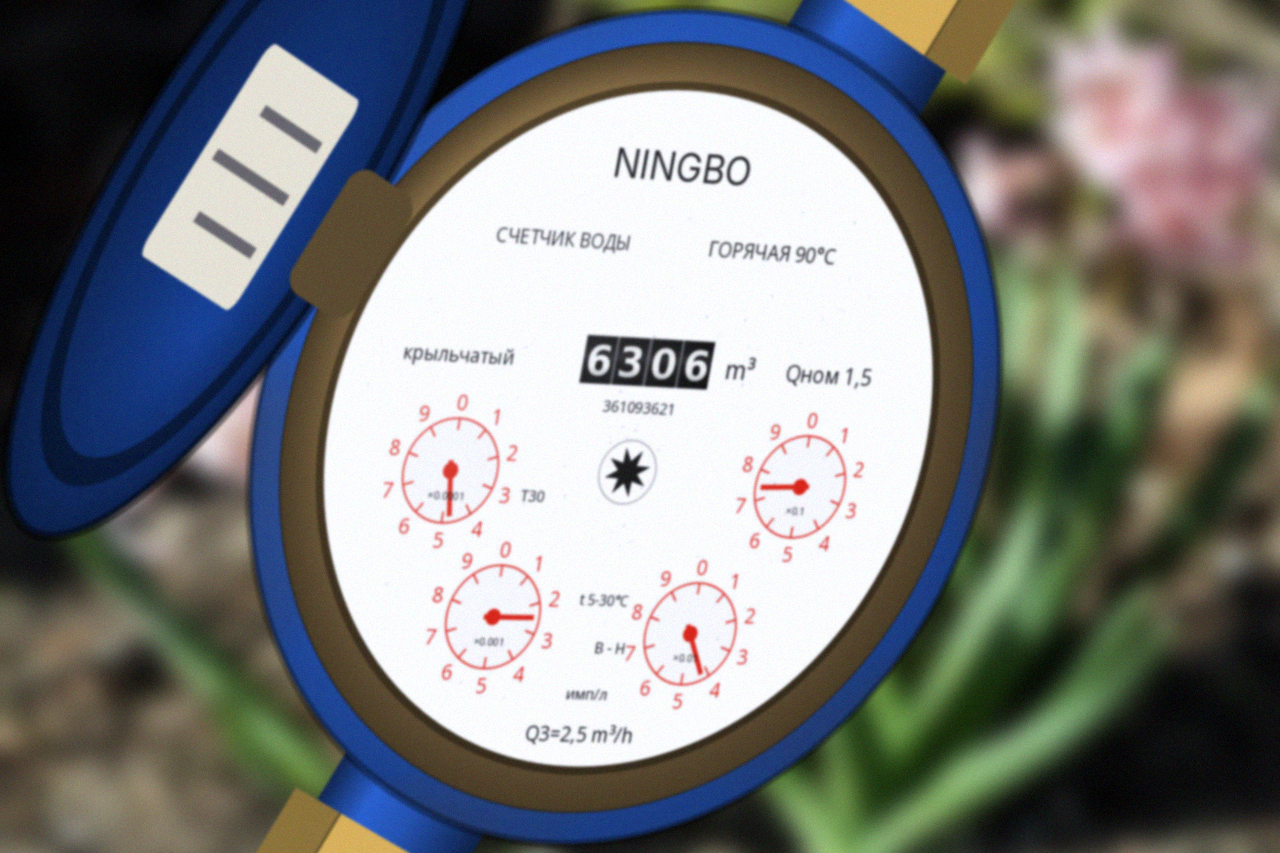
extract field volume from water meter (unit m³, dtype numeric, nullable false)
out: 6306.7424 m³
